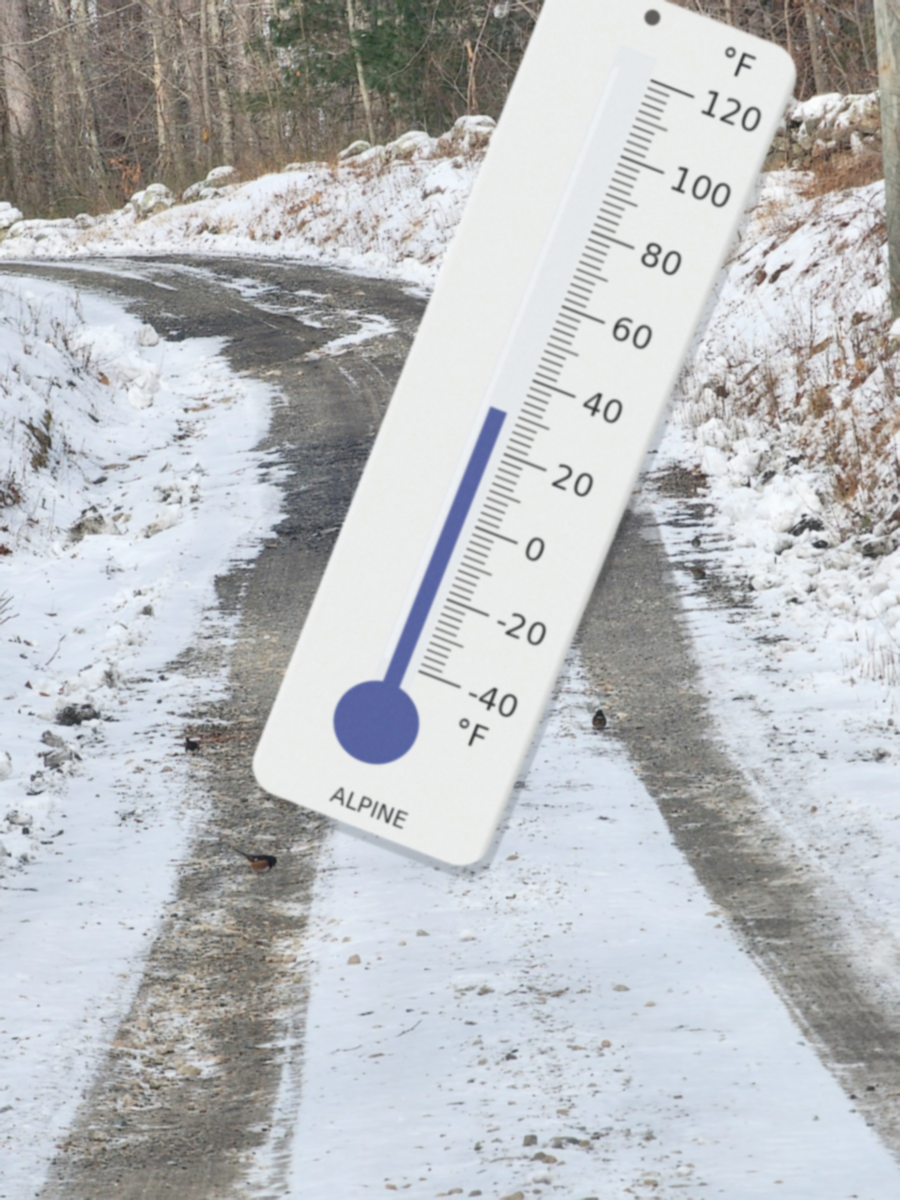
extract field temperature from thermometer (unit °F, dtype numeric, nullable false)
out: 30 °F
